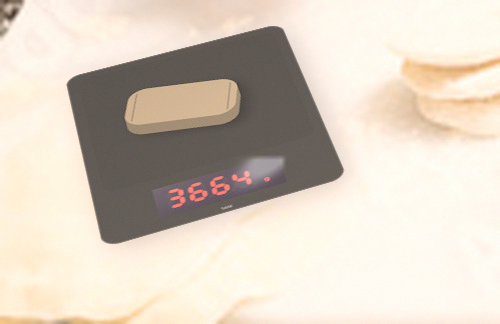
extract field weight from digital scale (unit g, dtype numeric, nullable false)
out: 3664 g
